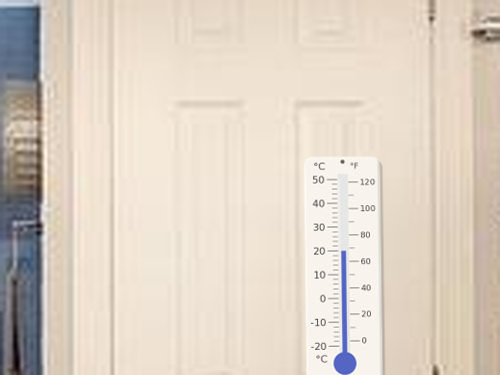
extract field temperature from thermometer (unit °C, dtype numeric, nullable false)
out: 20 °C
